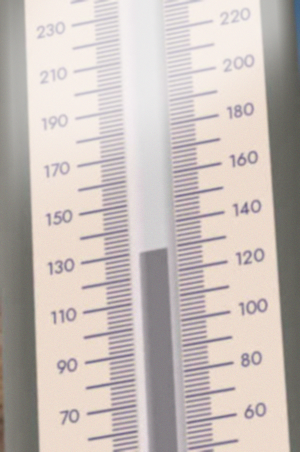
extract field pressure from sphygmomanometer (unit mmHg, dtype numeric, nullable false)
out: 130 mmHg
